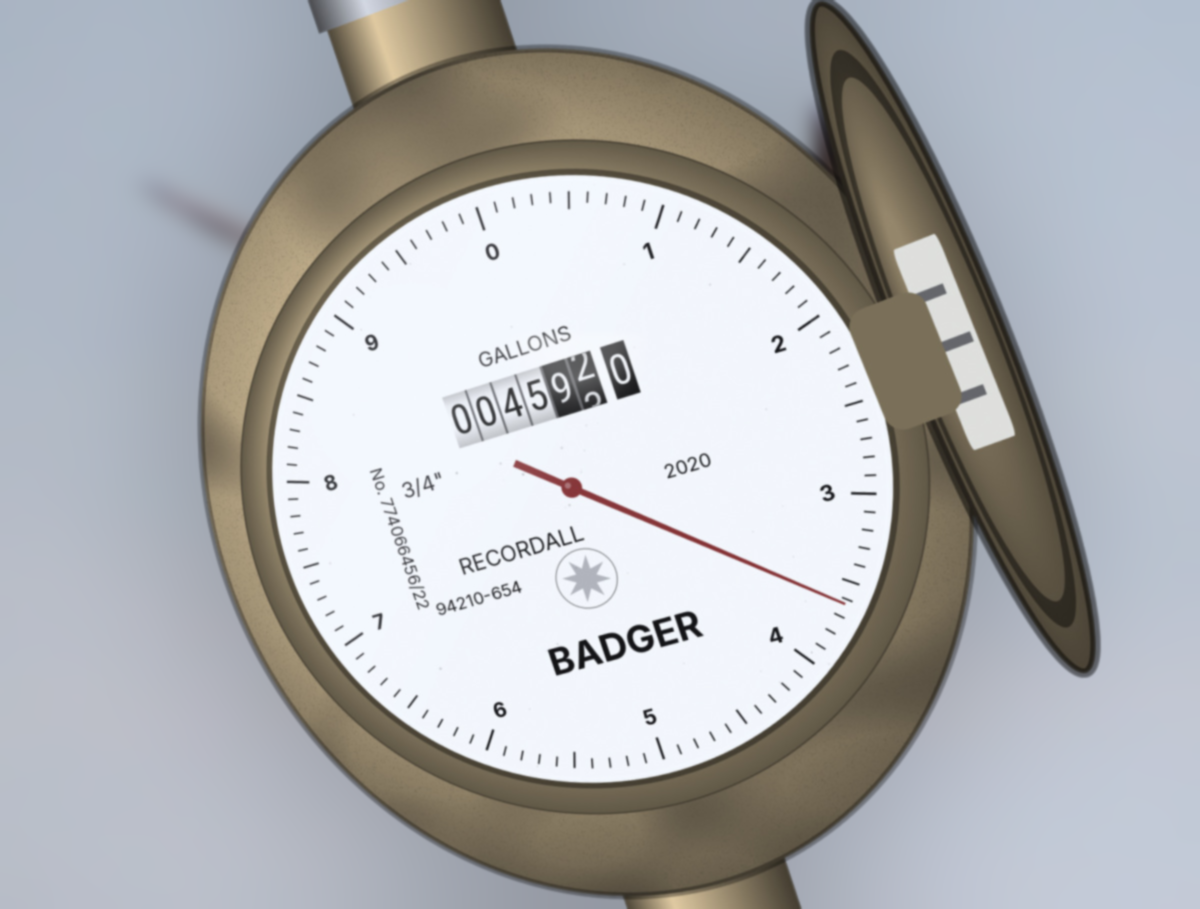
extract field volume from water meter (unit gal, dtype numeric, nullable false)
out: 45923.6 gal
